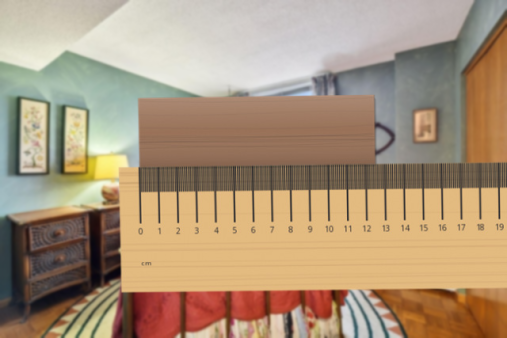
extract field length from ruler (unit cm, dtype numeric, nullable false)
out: 12.5 cm
